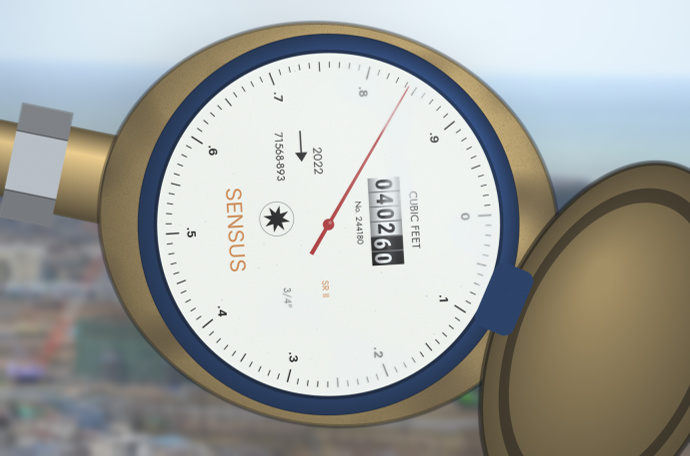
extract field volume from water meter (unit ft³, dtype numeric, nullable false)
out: 40259.84 ft³
